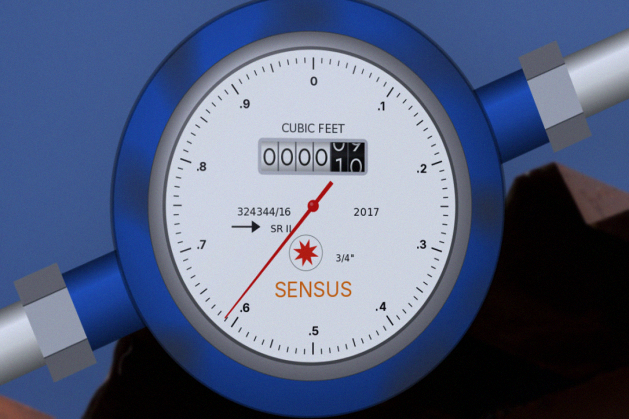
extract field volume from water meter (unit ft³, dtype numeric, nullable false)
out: 9.61 ft³
